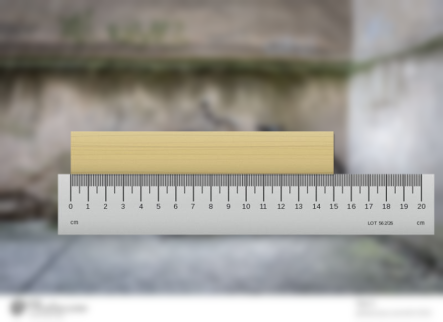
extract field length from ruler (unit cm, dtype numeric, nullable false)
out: 15 cm
